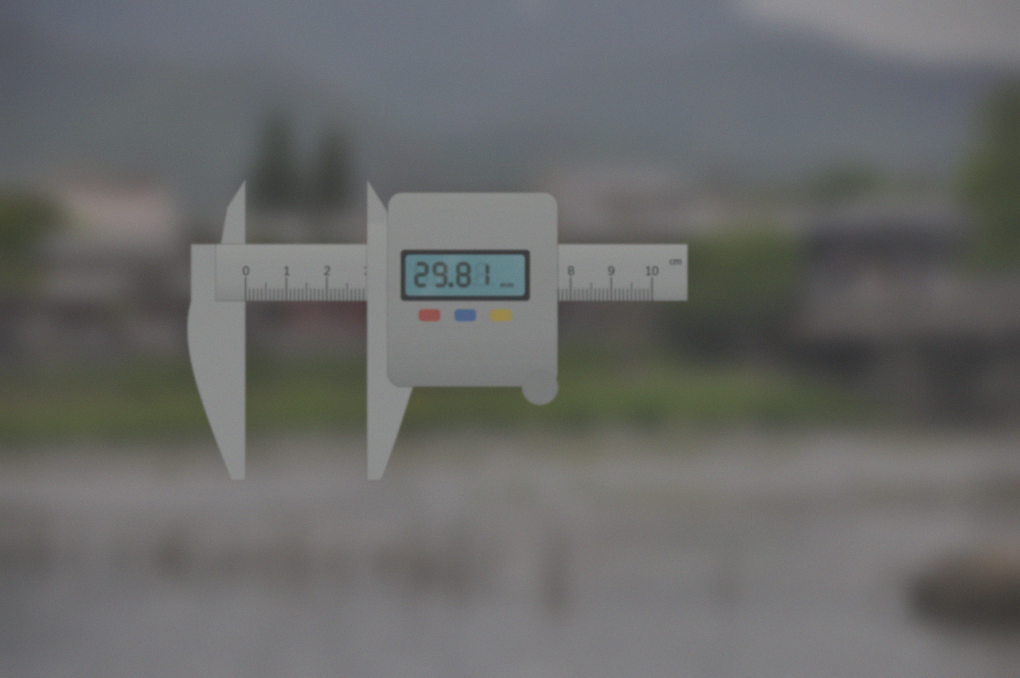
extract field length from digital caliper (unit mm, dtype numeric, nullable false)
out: 29.81 mm
